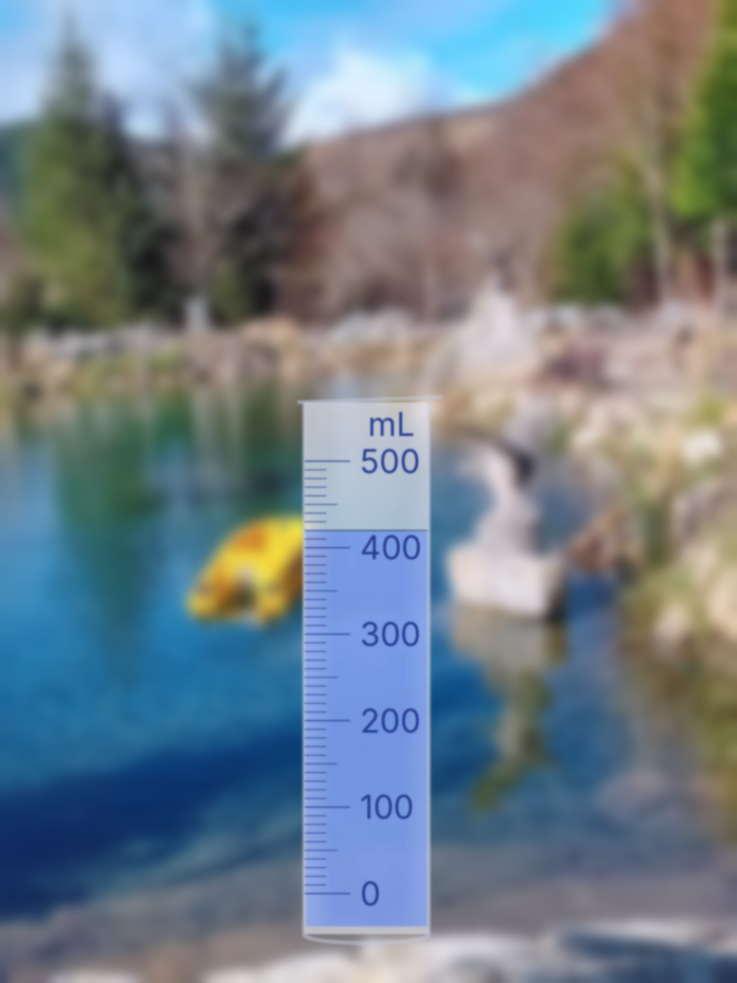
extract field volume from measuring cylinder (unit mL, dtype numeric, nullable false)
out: 420 mL
